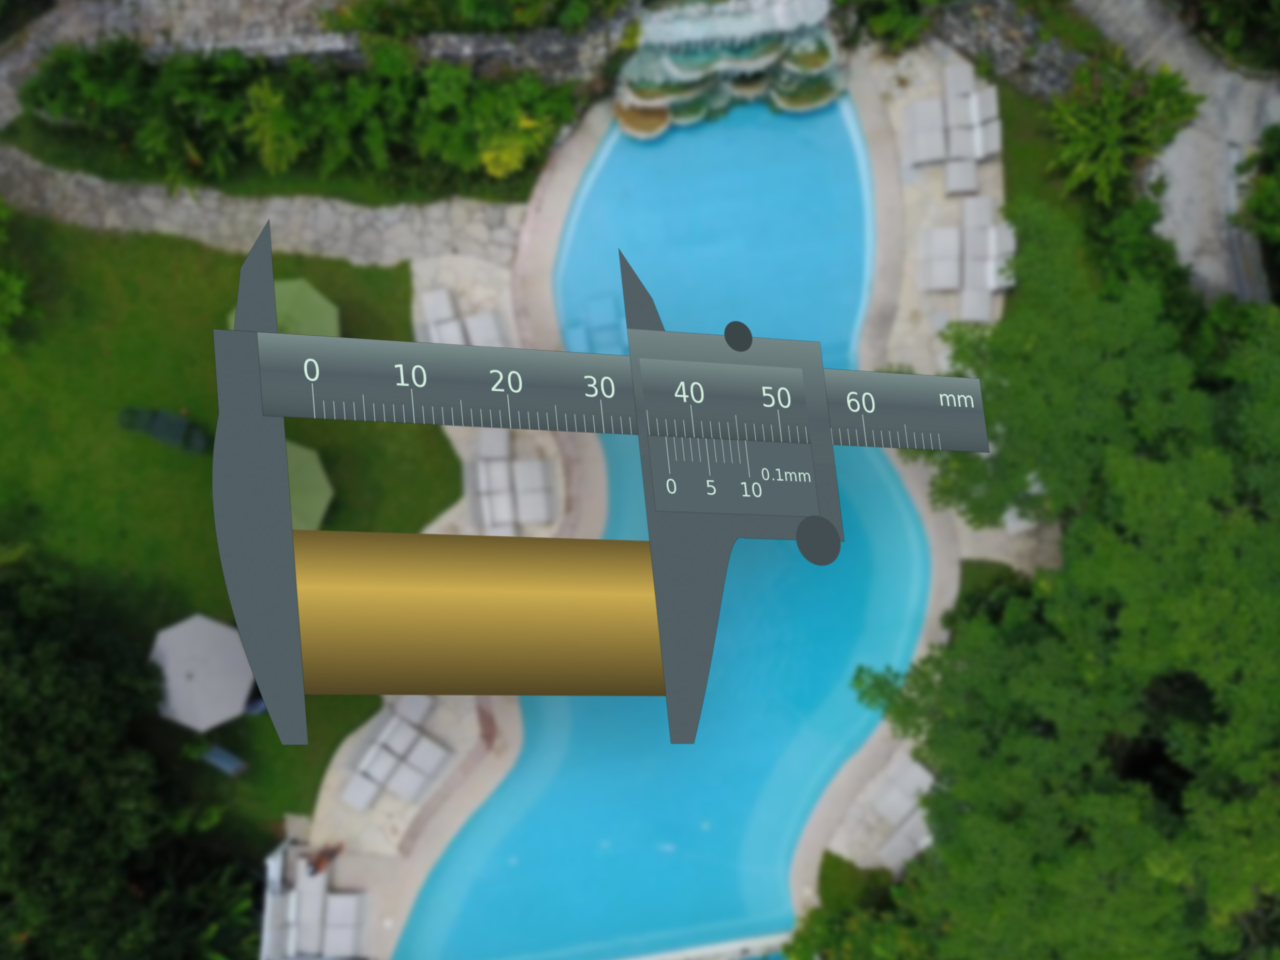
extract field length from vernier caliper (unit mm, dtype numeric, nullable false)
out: 36.8 mm
